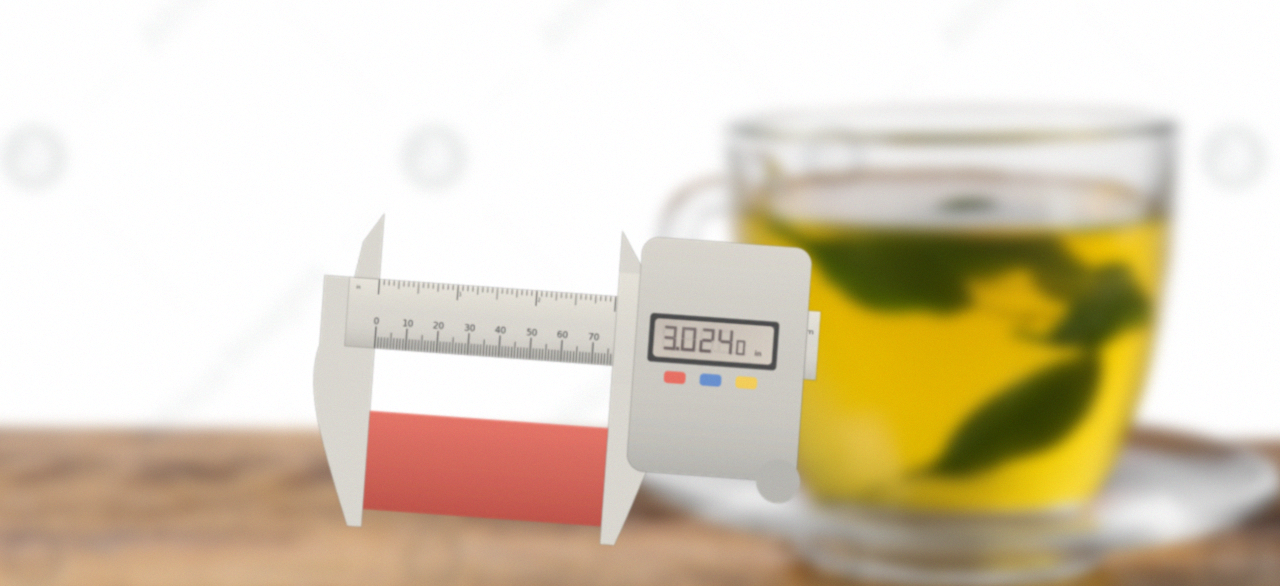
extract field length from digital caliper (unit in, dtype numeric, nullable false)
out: 3.0240 in
